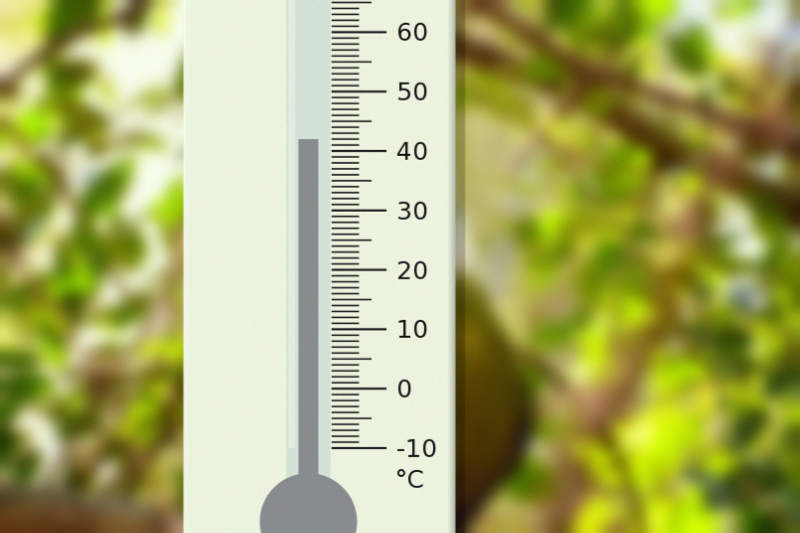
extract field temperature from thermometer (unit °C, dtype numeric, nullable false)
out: 42 °C
